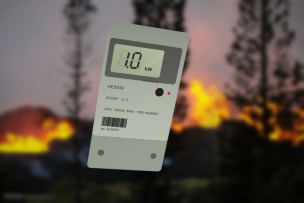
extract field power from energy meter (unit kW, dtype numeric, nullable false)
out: 1.0 kW
